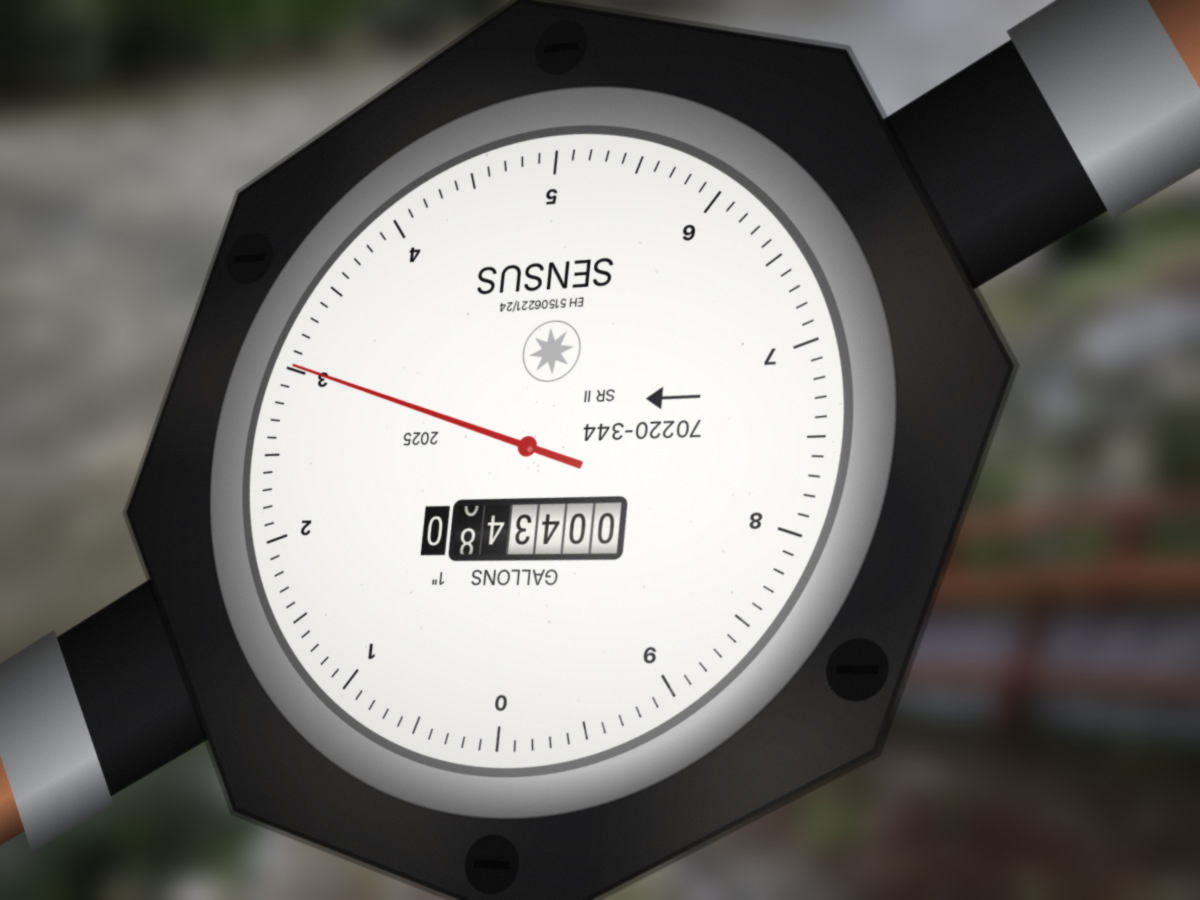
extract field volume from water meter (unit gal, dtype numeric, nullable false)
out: 43483.0 gal
